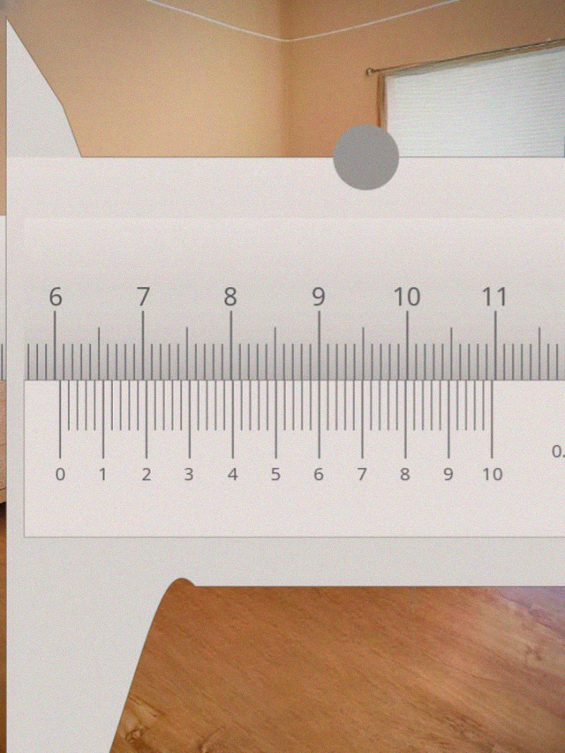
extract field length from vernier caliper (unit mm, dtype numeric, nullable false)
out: 60.6 mm
